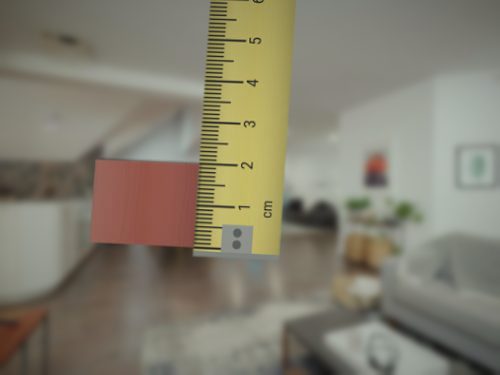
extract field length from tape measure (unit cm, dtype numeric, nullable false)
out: 2 cm
